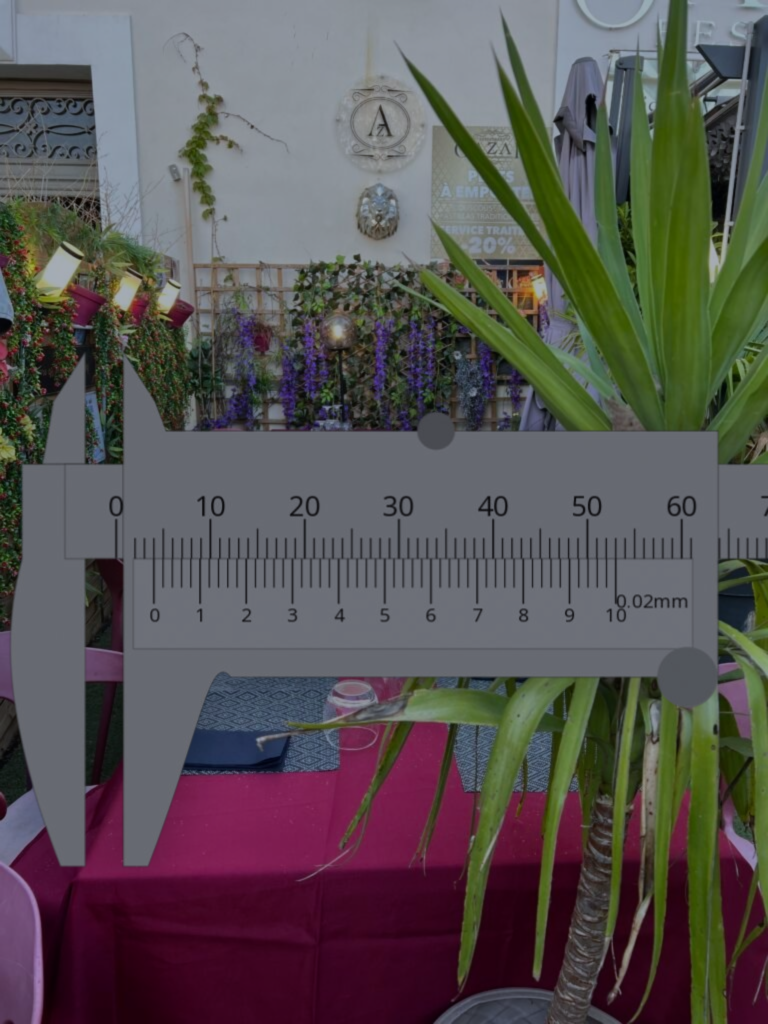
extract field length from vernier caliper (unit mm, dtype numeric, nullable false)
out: 4.0 mm
